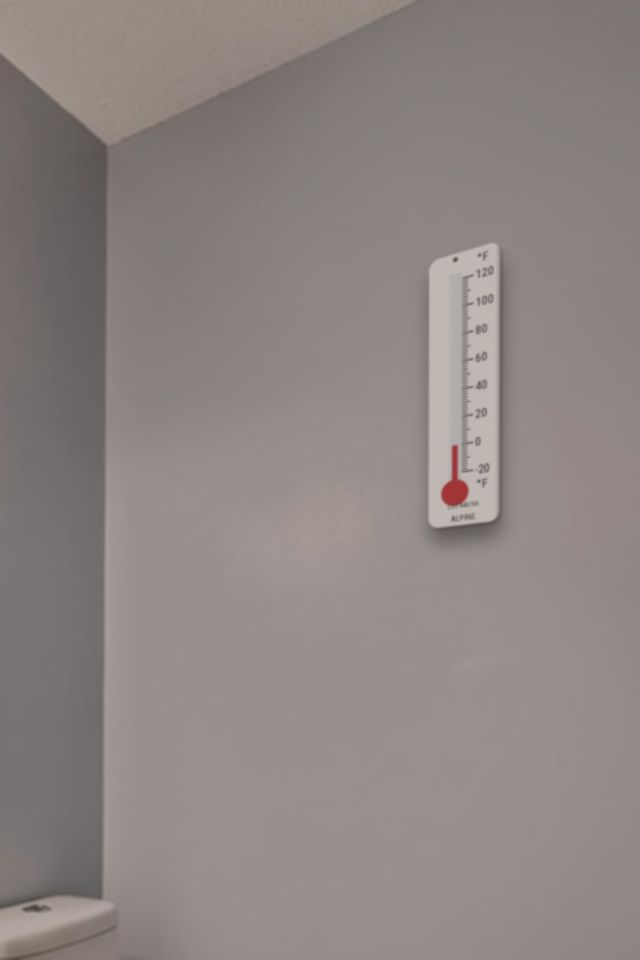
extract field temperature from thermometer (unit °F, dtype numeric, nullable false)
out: 0 °F
